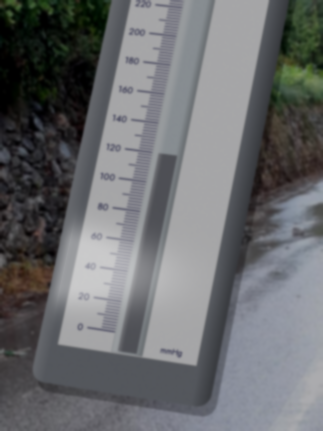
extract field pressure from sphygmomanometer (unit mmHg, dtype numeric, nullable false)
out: 120 mmHg
